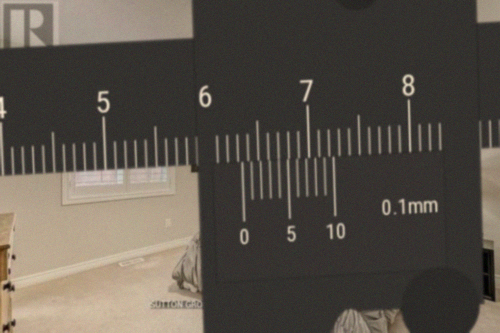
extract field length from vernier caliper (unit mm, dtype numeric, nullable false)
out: 63.4 mm
